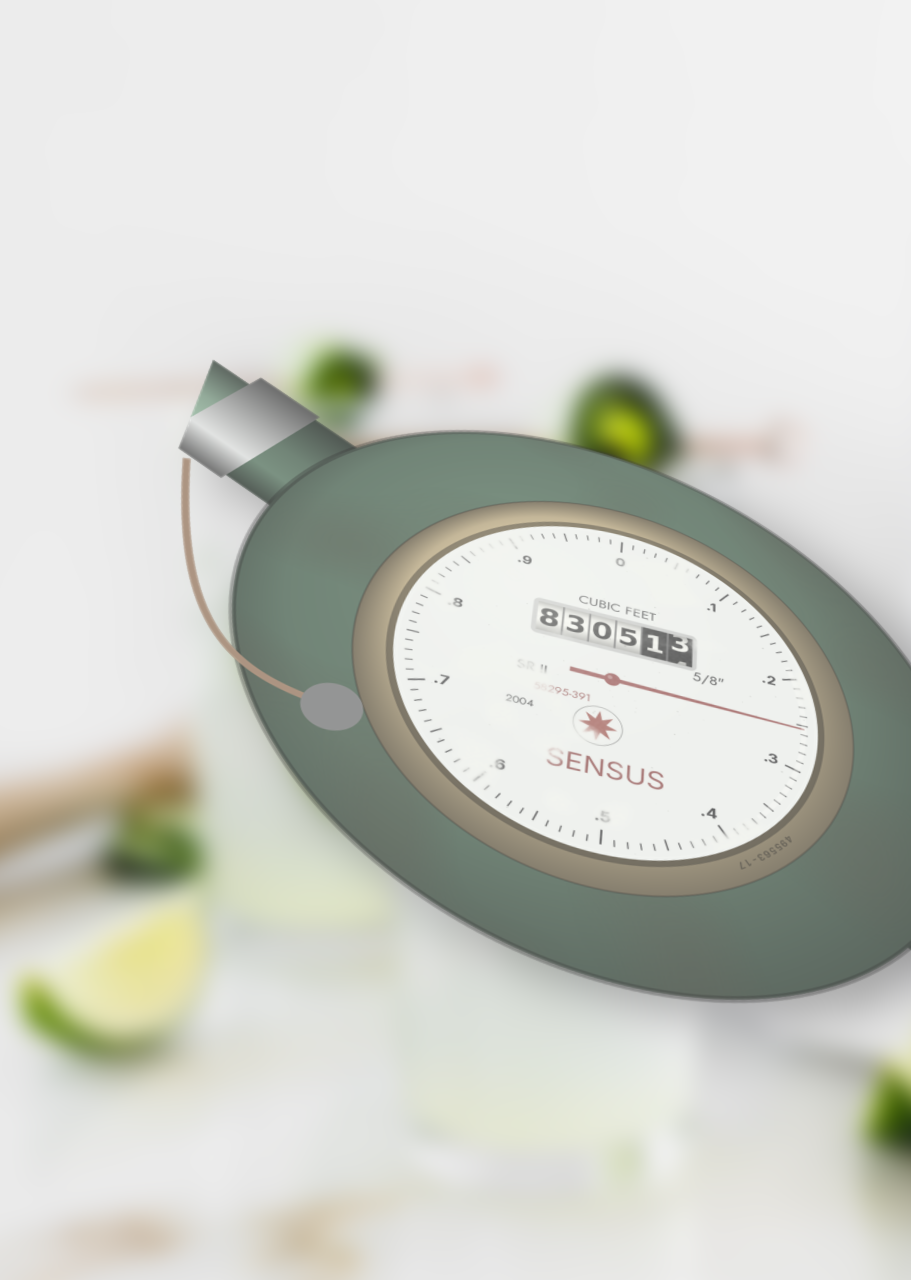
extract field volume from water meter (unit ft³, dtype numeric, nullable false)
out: 830513.25 ft³
